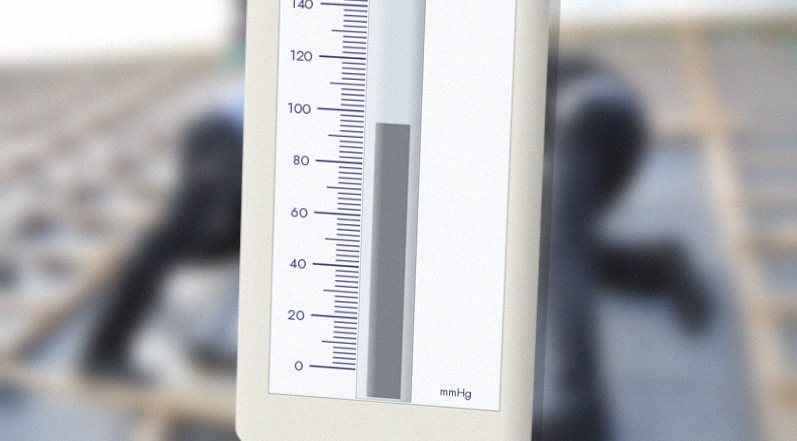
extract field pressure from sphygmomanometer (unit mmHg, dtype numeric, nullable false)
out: 96 mmHg
